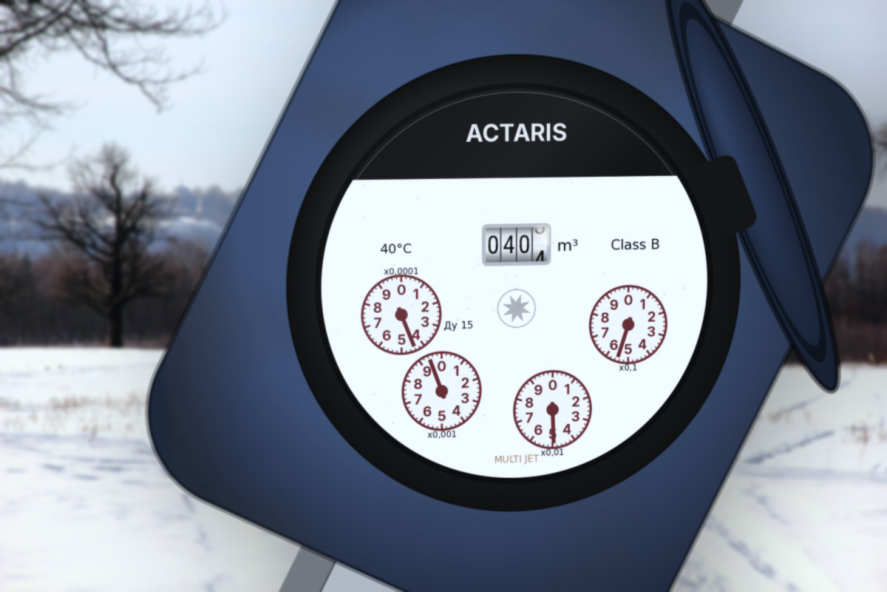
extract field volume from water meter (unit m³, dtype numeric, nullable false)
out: 403.5494 m³
